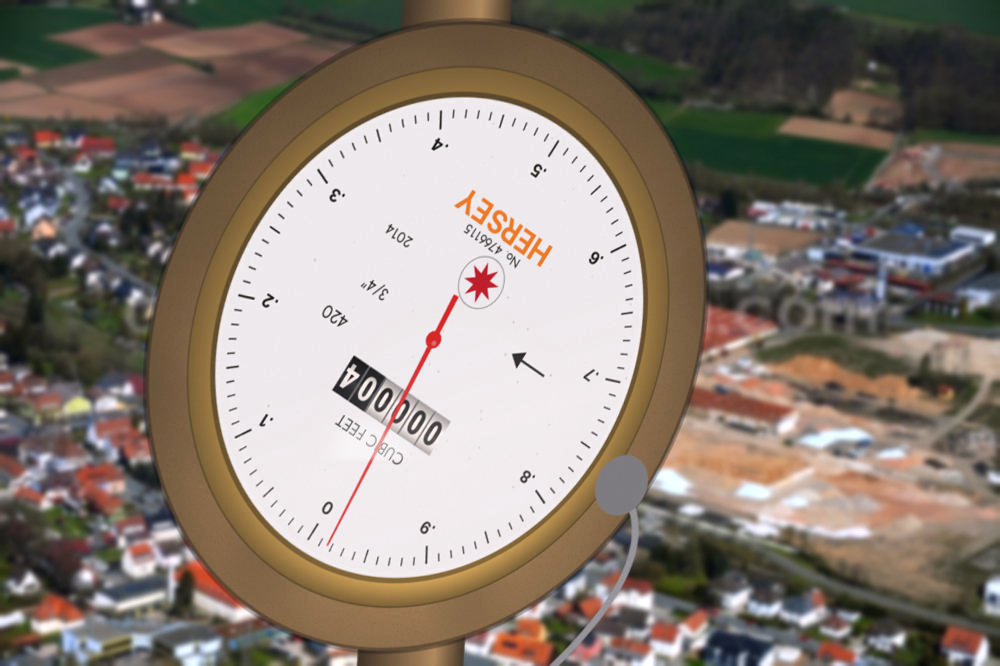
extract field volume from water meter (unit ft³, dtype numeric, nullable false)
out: 3.98 ft³
